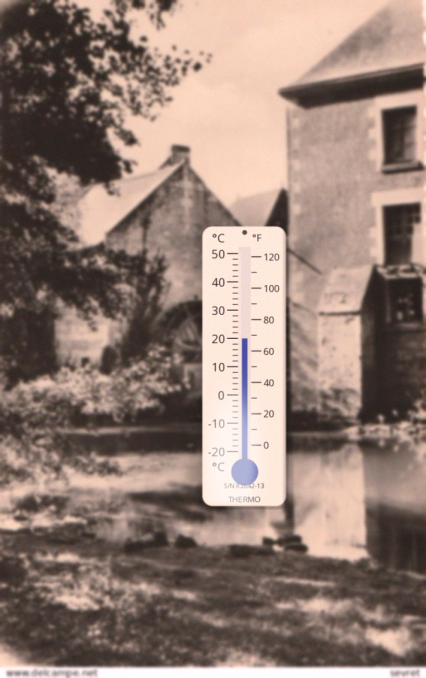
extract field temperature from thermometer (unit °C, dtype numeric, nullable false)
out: 20 °C
